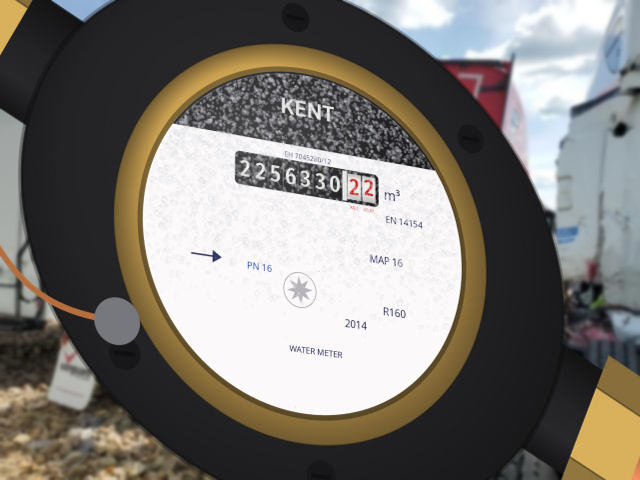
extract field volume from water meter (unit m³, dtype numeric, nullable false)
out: 2256330.22 m³
